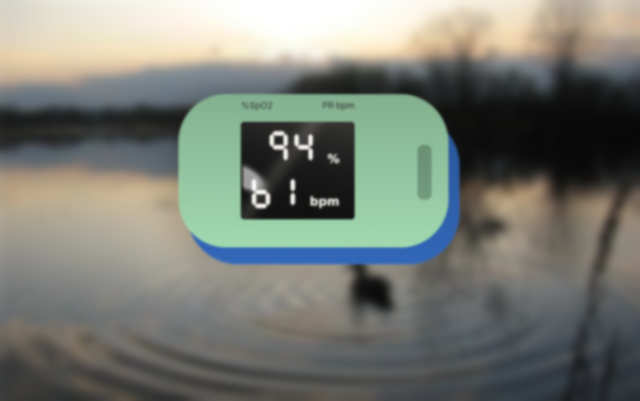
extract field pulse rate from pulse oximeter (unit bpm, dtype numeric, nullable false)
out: 61 bpm
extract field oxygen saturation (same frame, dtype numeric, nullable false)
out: 94 %
